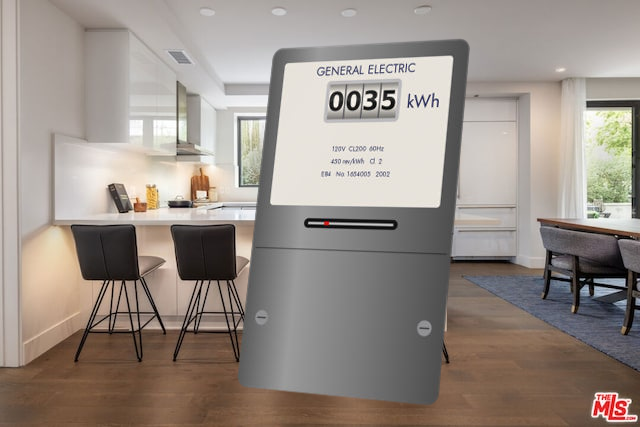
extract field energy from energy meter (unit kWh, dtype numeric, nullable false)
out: 35 kWh
